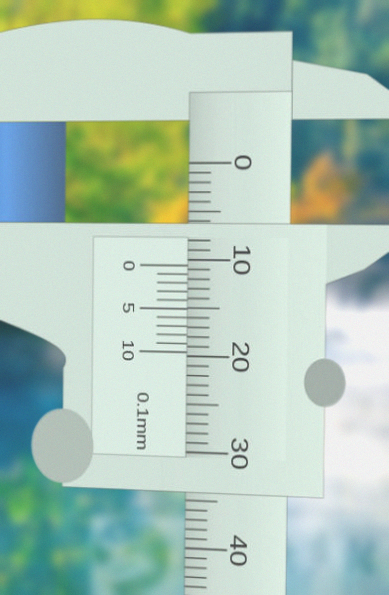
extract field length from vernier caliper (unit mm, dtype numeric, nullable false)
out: 10.6 mm
